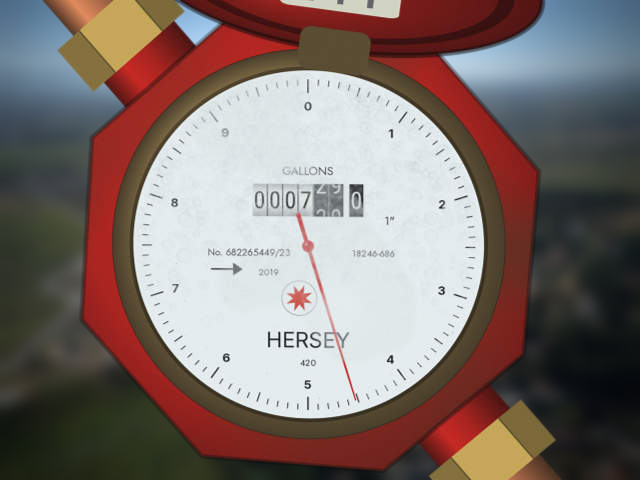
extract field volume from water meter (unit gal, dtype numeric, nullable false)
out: 7294.5 gal
